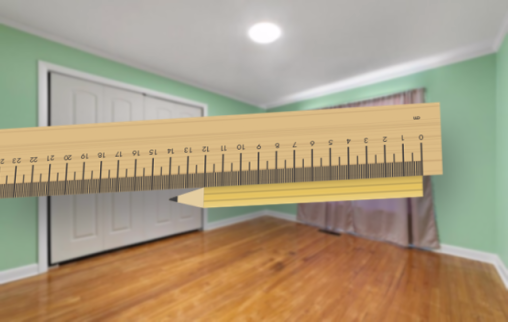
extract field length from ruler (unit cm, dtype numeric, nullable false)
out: 14 cm
